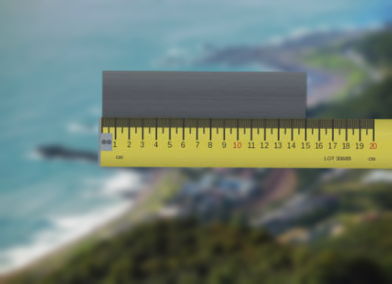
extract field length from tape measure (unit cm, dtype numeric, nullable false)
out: 15 cm
